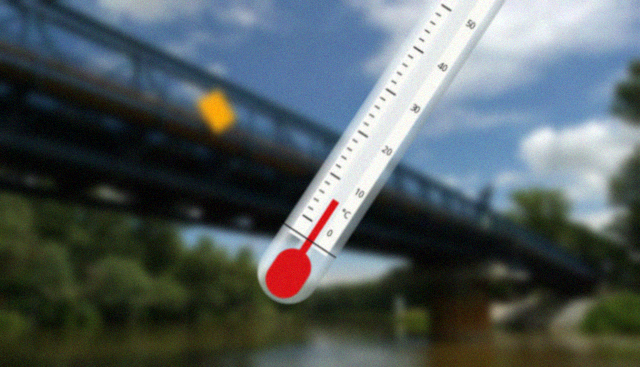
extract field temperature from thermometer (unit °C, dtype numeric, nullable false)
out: 6 °C
